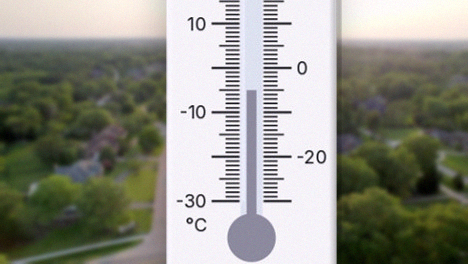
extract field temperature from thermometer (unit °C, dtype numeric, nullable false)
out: -5 °C
